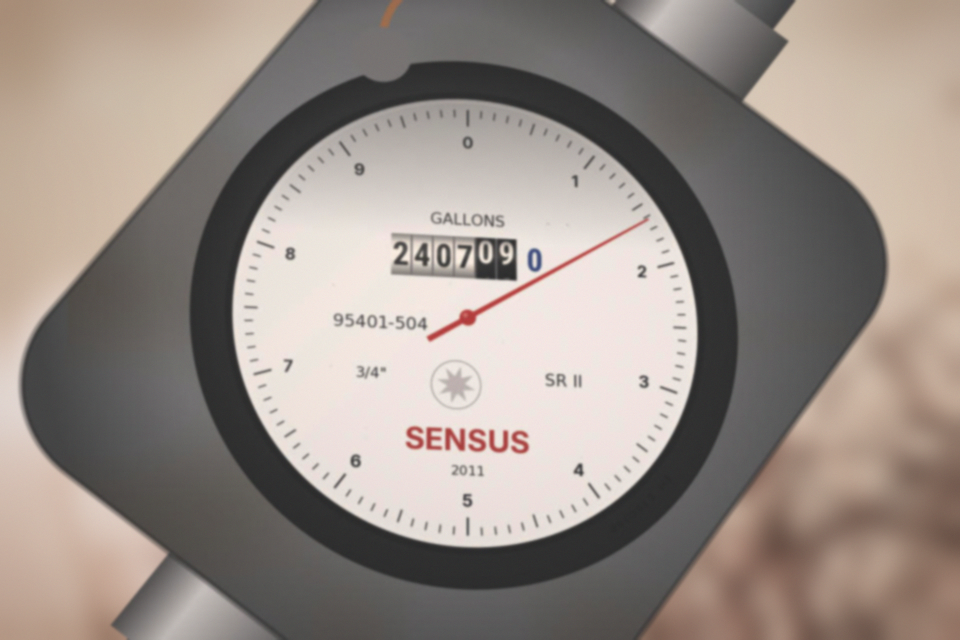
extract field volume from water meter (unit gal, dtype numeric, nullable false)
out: 2407091.6 gal
